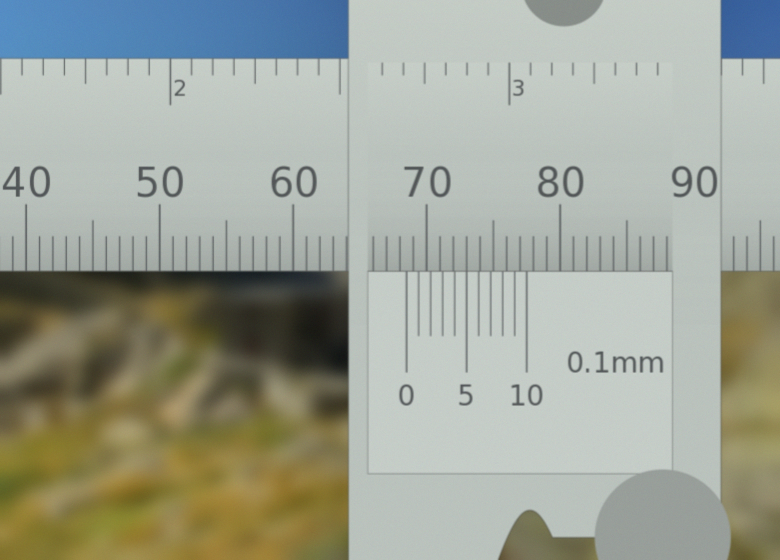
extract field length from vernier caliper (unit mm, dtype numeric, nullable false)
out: 68.5 mm
